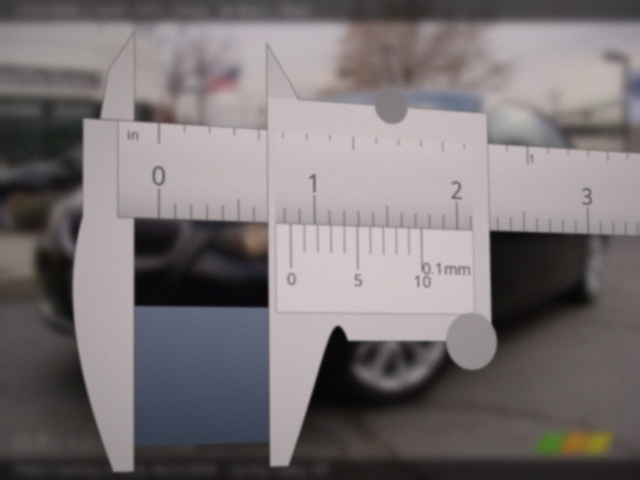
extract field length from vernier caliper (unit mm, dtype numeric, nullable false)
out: 8.4 mm
